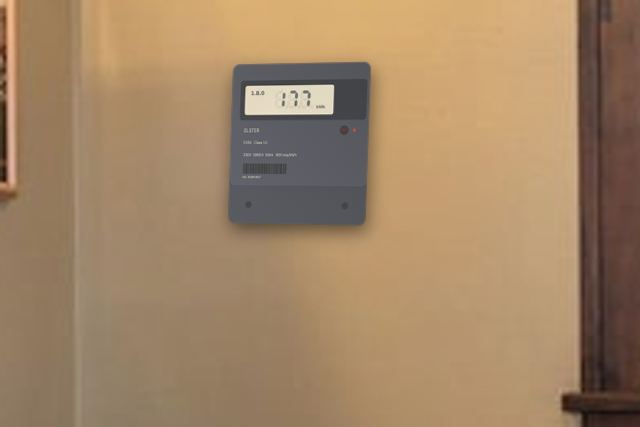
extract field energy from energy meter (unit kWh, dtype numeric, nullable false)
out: 177 kWh
